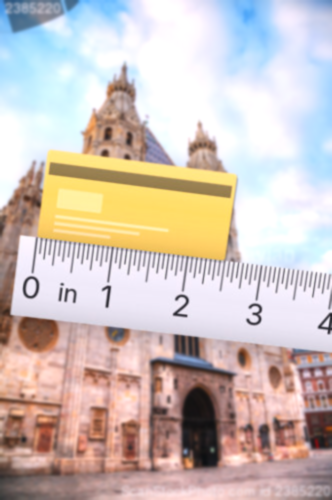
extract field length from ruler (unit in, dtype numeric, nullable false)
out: 2.5 in
